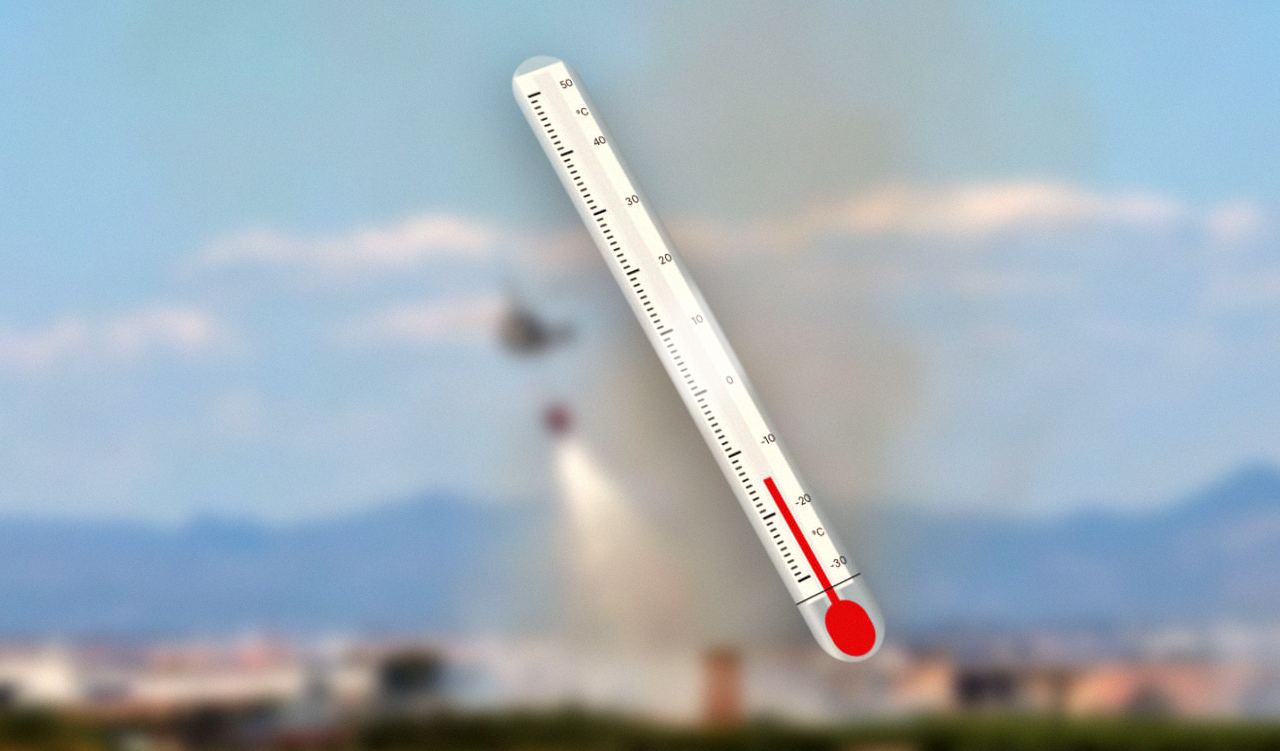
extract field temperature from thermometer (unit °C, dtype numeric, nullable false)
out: -15 °C
